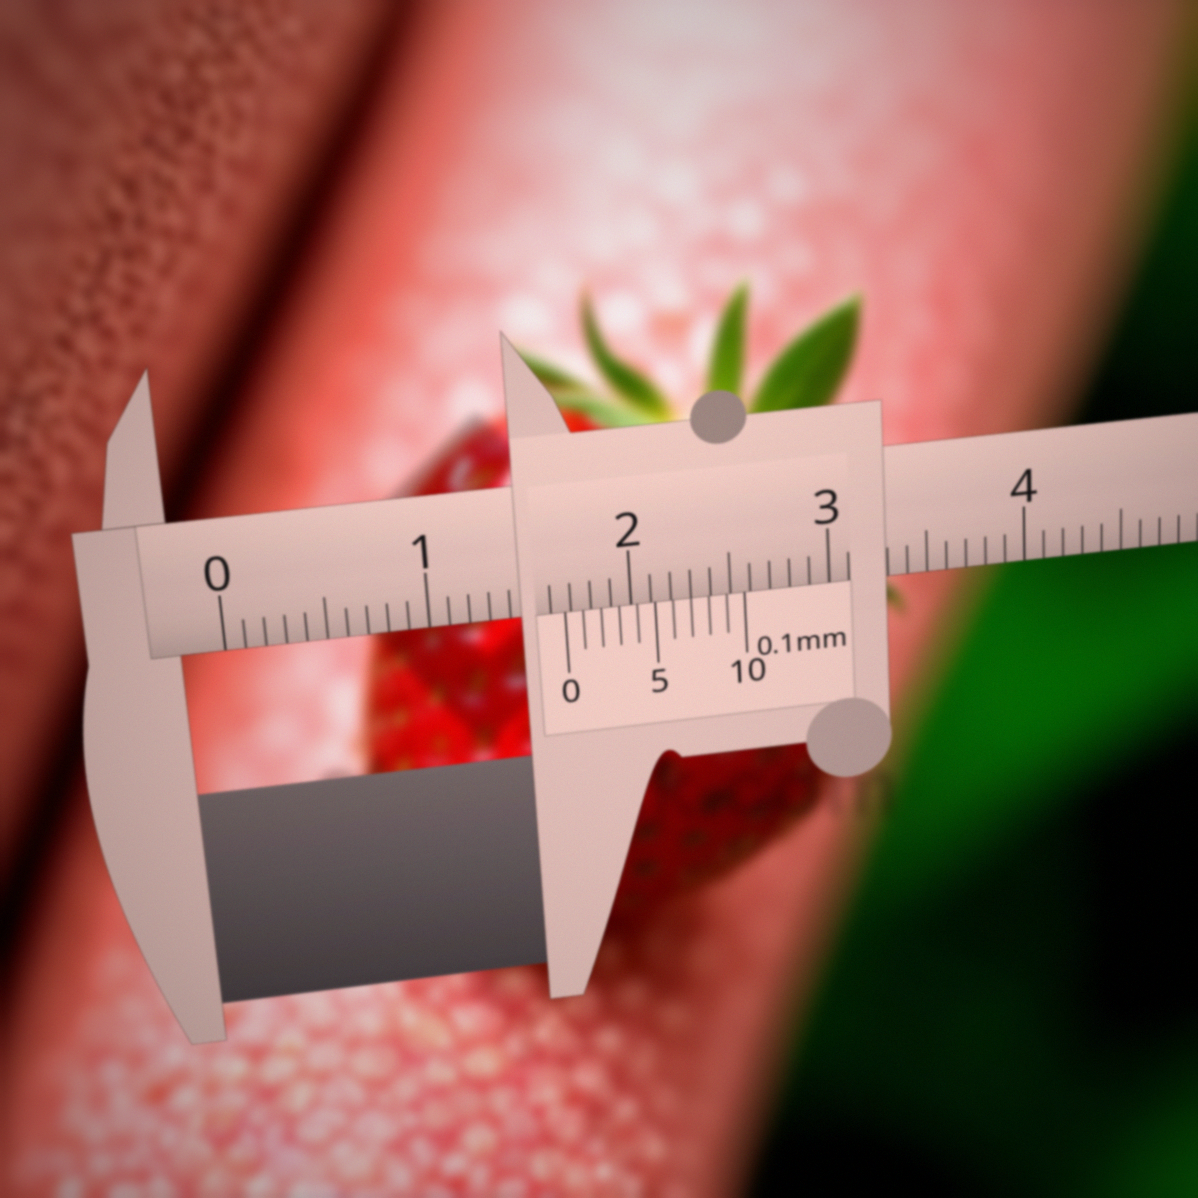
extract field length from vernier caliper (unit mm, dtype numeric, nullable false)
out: 16.7 mm
